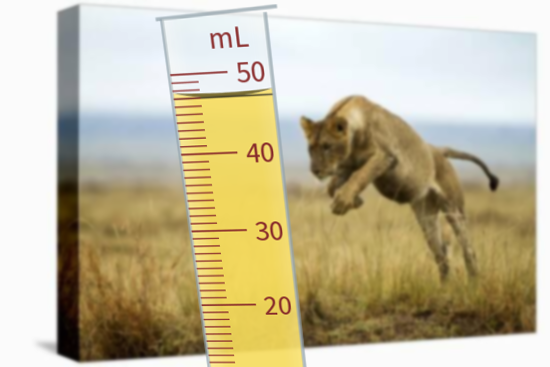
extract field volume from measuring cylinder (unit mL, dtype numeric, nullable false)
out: 47 mL
